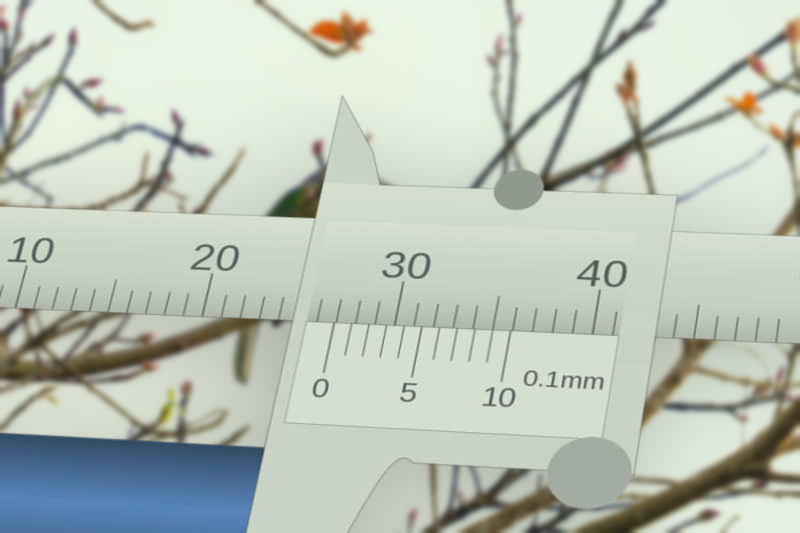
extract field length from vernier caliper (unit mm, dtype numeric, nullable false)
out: 26.9 mm
